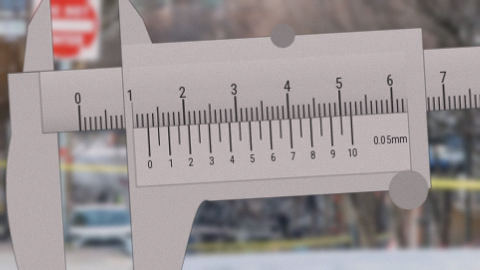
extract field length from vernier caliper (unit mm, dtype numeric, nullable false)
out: 13.0 mm
